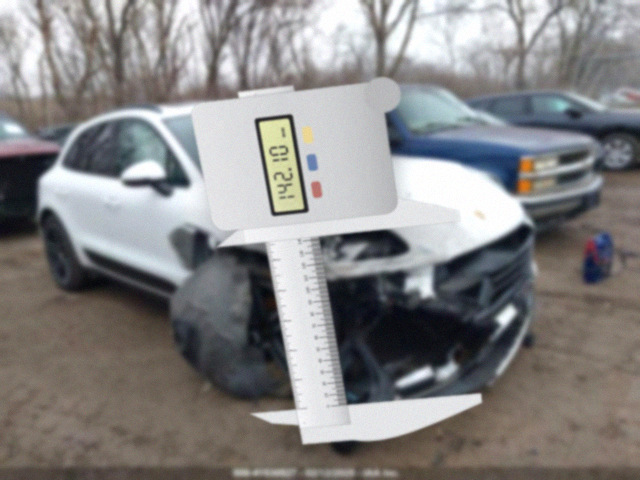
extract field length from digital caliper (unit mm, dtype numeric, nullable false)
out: 142.10 mm
